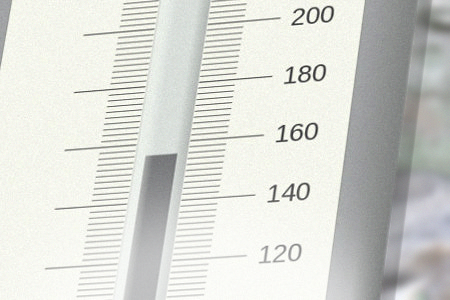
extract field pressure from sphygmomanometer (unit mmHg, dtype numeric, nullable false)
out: 156 mmHg
